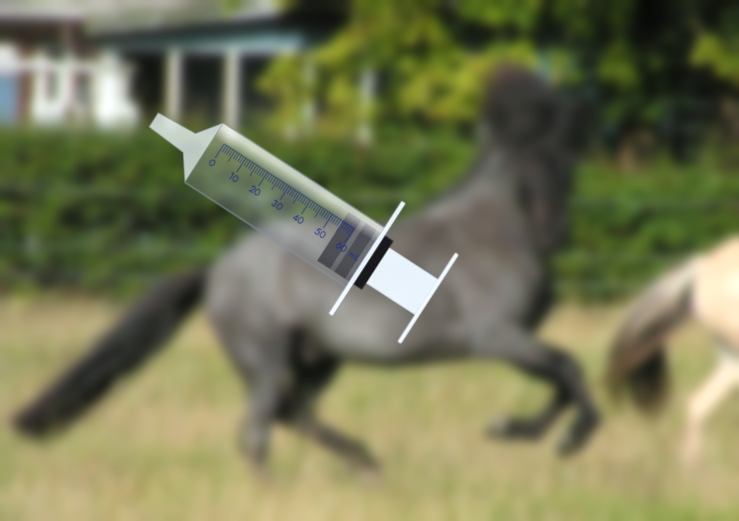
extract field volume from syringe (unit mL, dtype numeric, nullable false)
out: 55 mL
